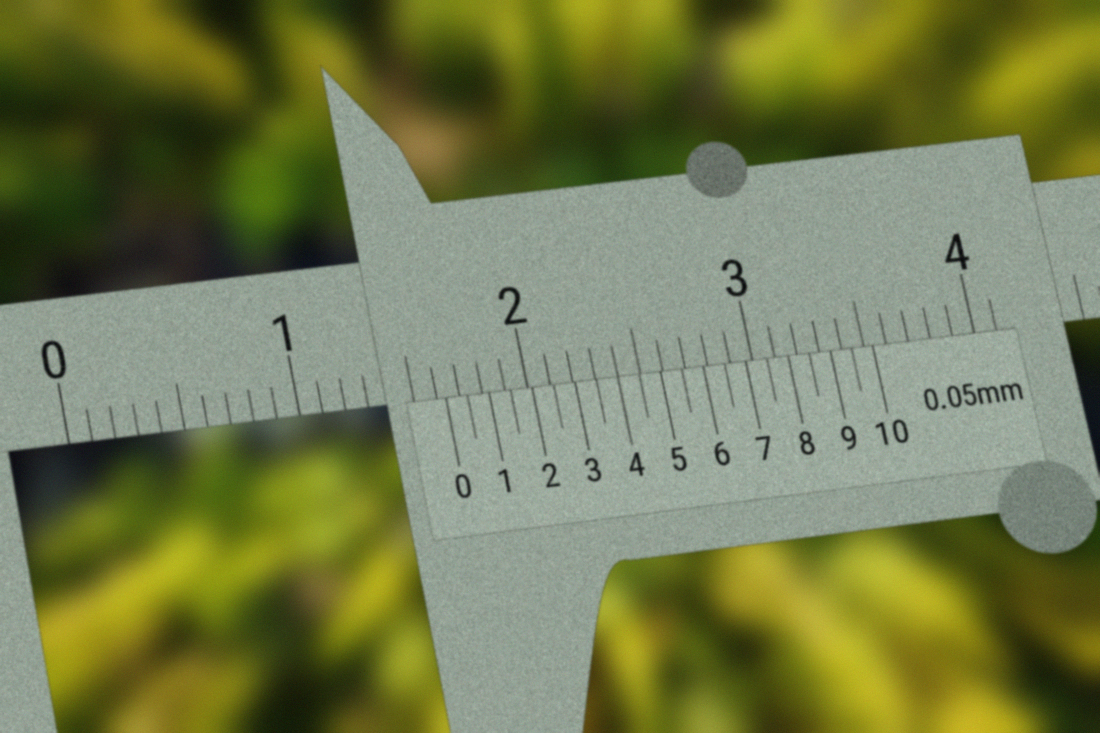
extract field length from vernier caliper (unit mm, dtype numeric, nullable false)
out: 16.4 mm
